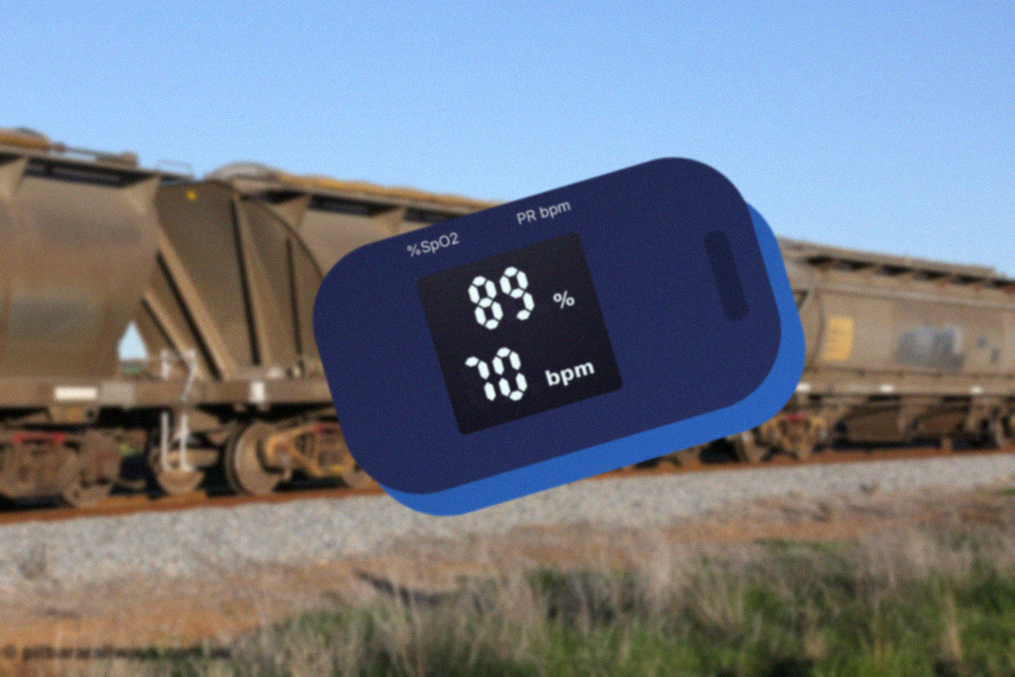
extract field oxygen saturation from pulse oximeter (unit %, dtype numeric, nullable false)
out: 89 %
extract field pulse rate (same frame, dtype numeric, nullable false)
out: 70 bpm
